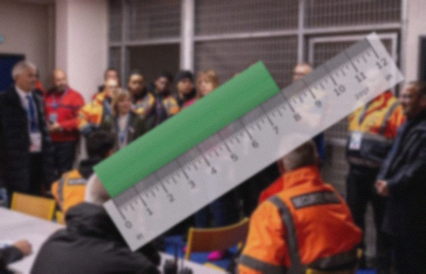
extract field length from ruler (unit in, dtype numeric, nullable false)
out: 8 in
